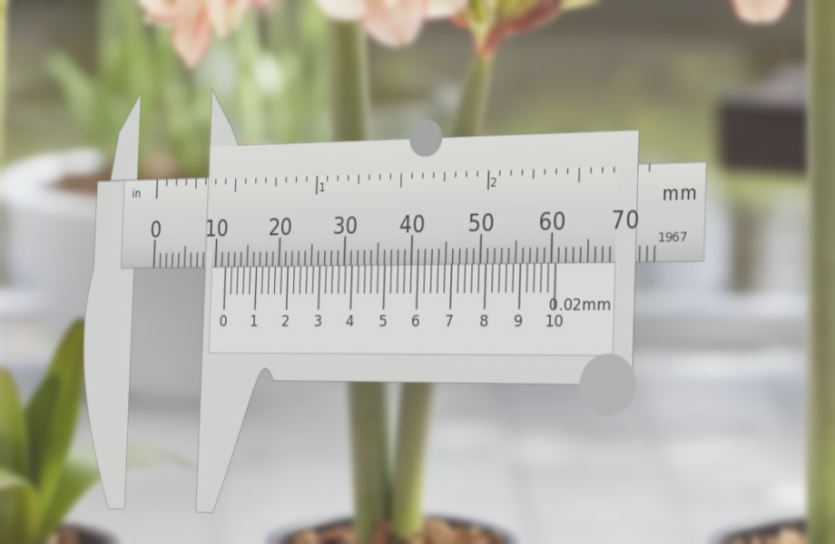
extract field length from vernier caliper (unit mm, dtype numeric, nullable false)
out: 11.6 mm
